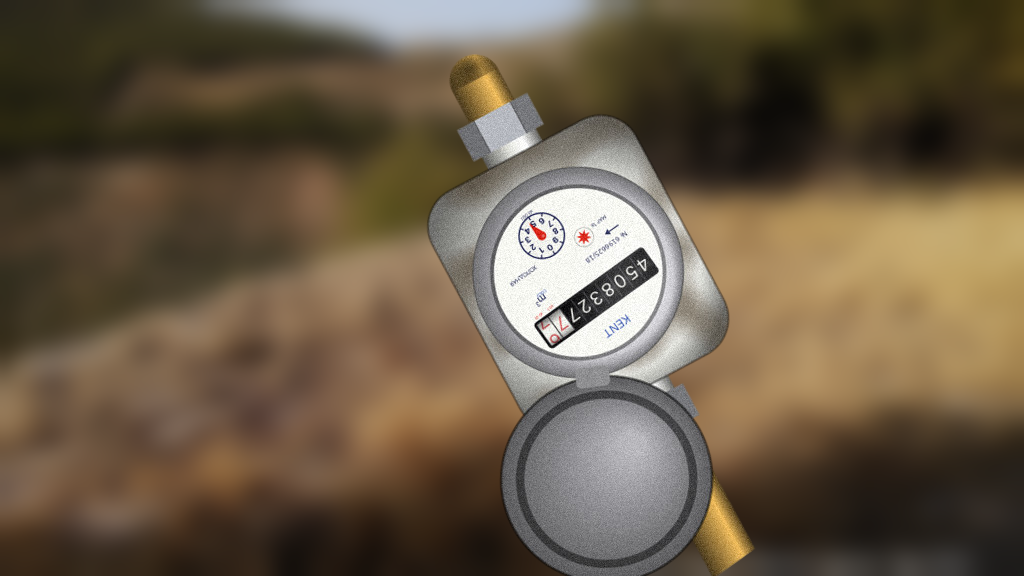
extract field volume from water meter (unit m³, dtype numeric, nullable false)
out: 4508327.764 m³
